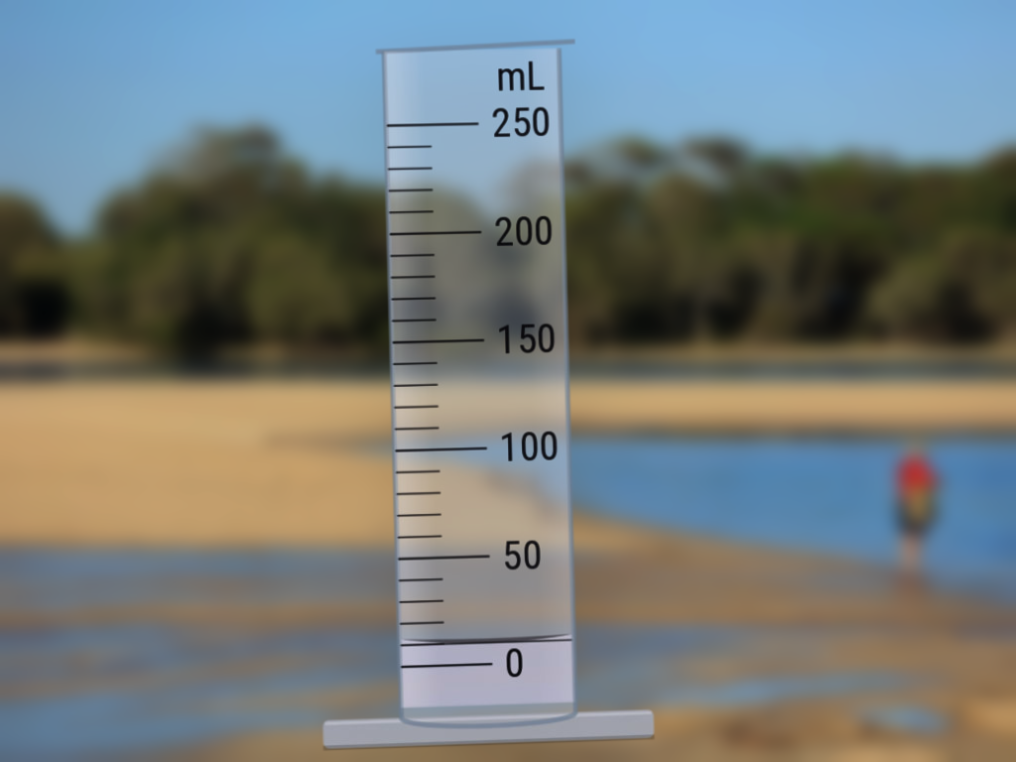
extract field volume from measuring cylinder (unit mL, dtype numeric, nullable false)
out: 10 mL
